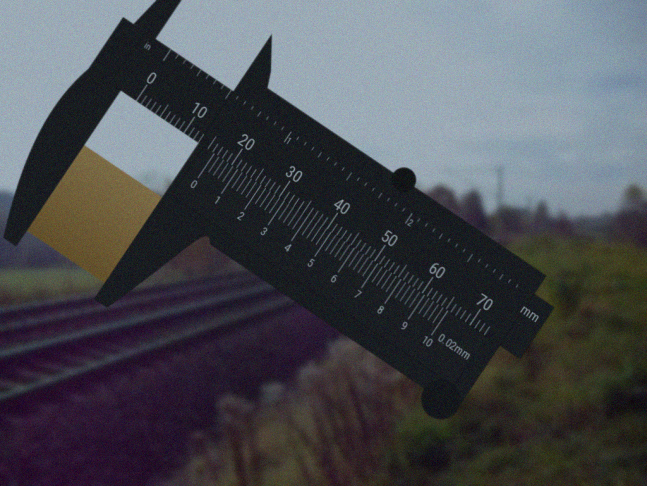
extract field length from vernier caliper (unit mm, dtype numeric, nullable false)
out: 16.4 mm
